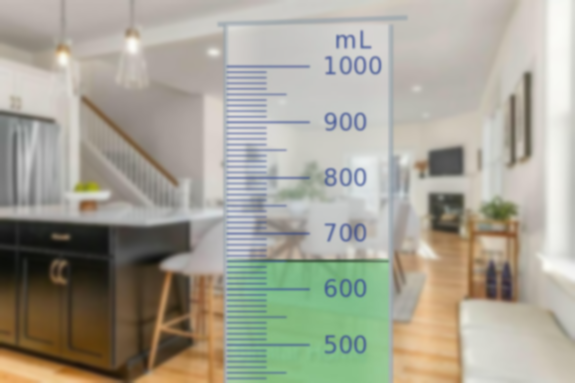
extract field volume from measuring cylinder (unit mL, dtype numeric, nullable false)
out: 650 mL
